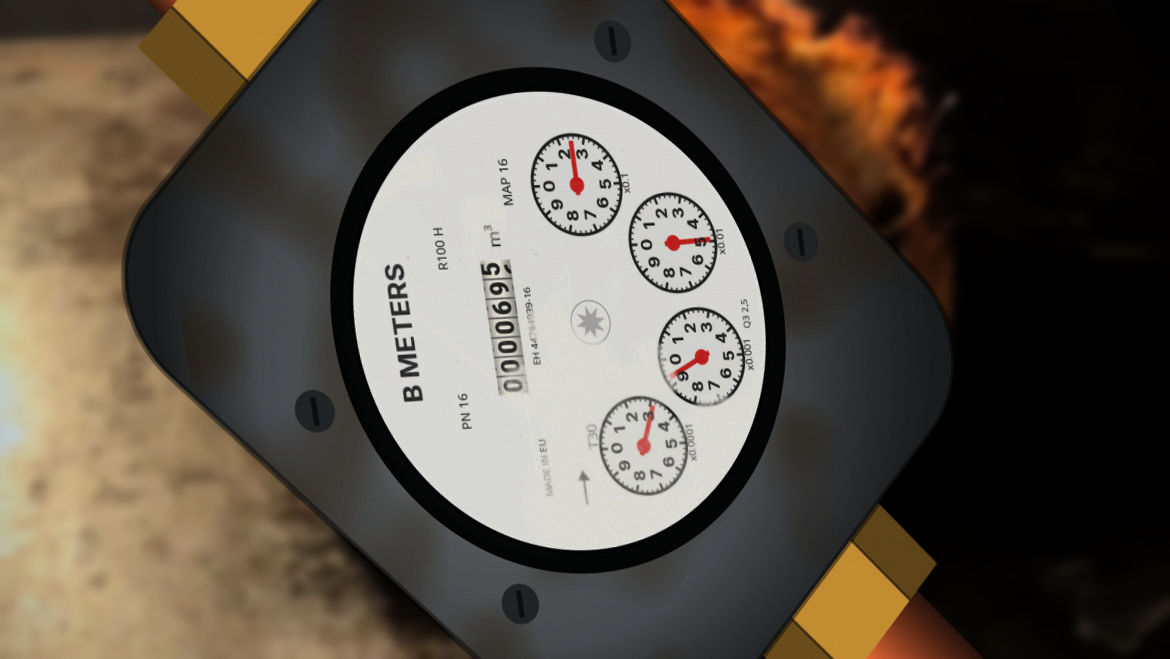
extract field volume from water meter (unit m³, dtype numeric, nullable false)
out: 695.2493 m³
